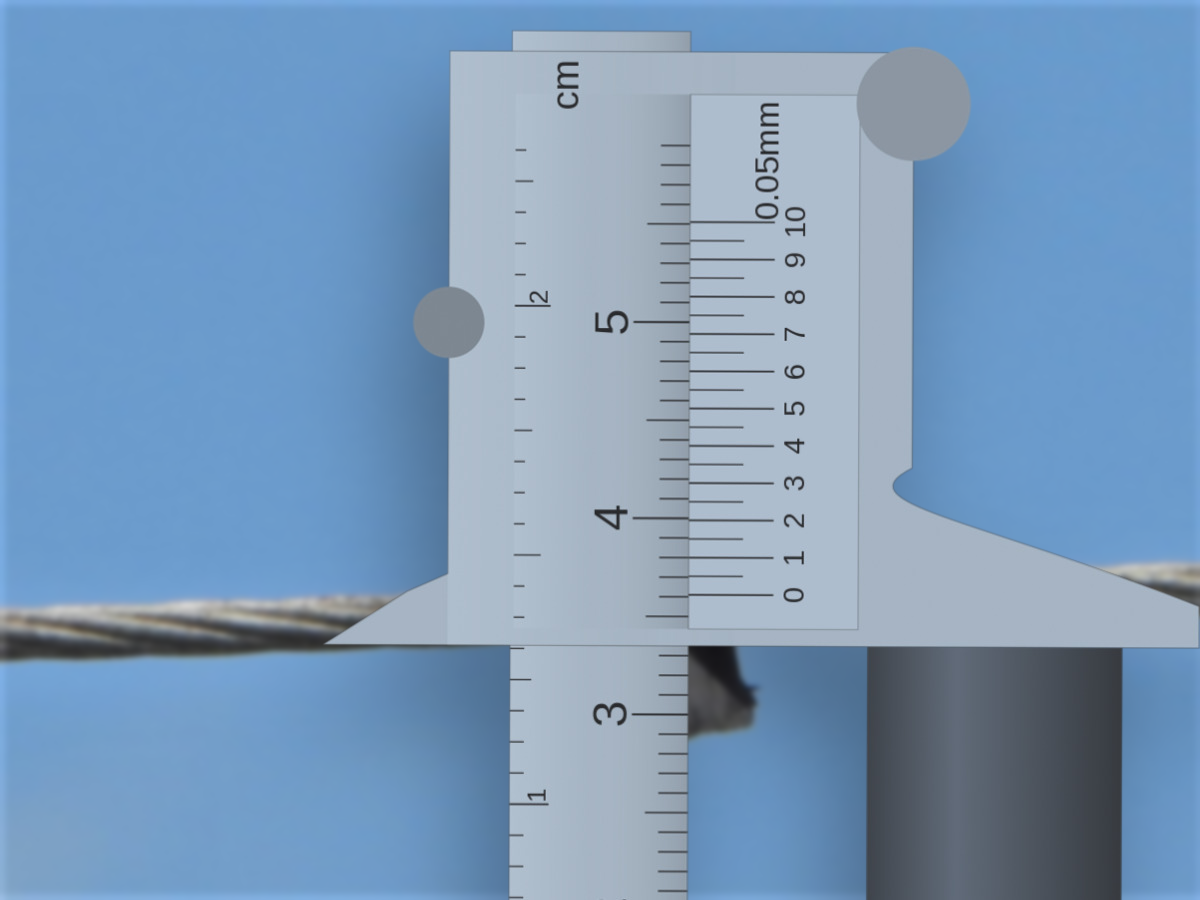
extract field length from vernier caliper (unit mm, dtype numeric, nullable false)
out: 36.1 mm
